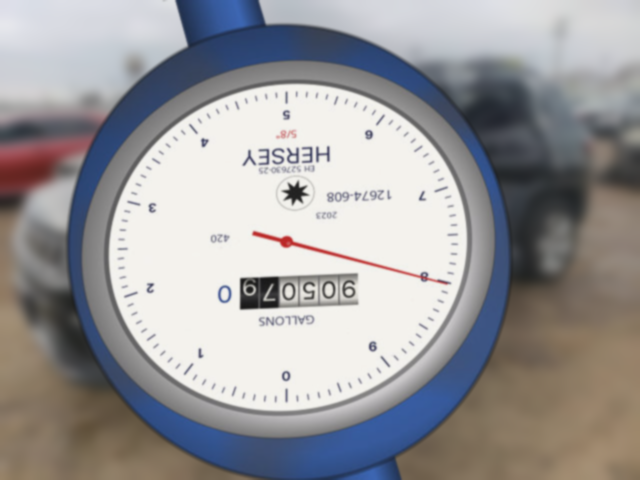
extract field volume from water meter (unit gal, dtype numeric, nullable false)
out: 9050788.0 gal
